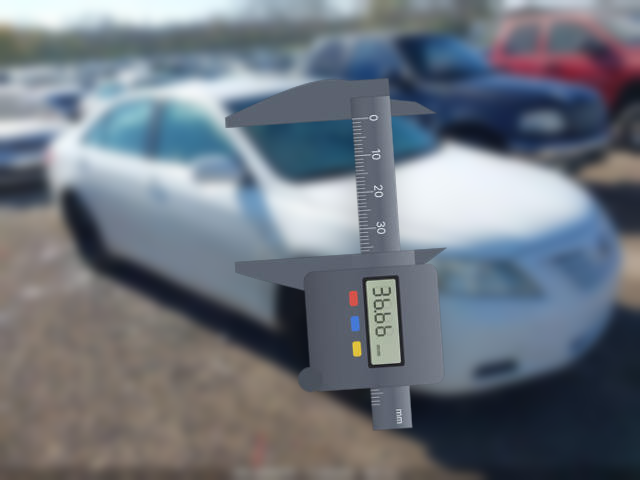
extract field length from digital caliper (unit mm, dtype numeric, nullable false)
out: 36.66 mm
